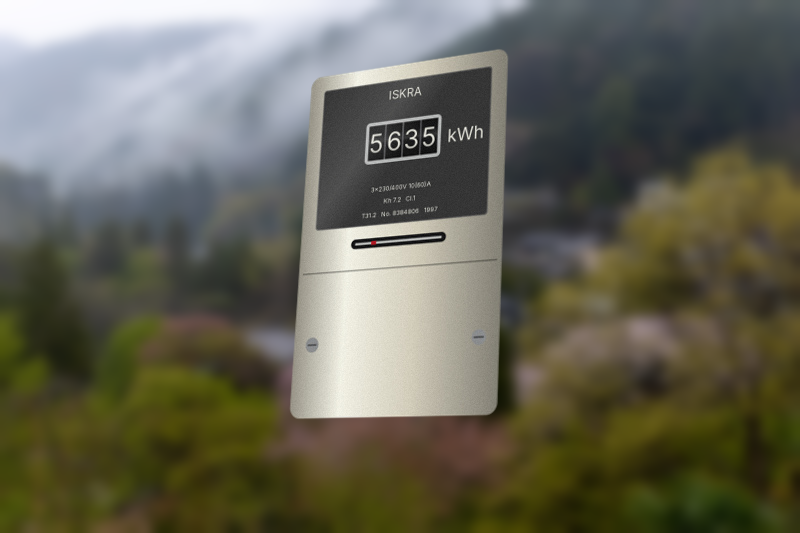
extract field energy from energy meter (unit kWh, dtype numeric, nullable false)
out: 5635 kWh
